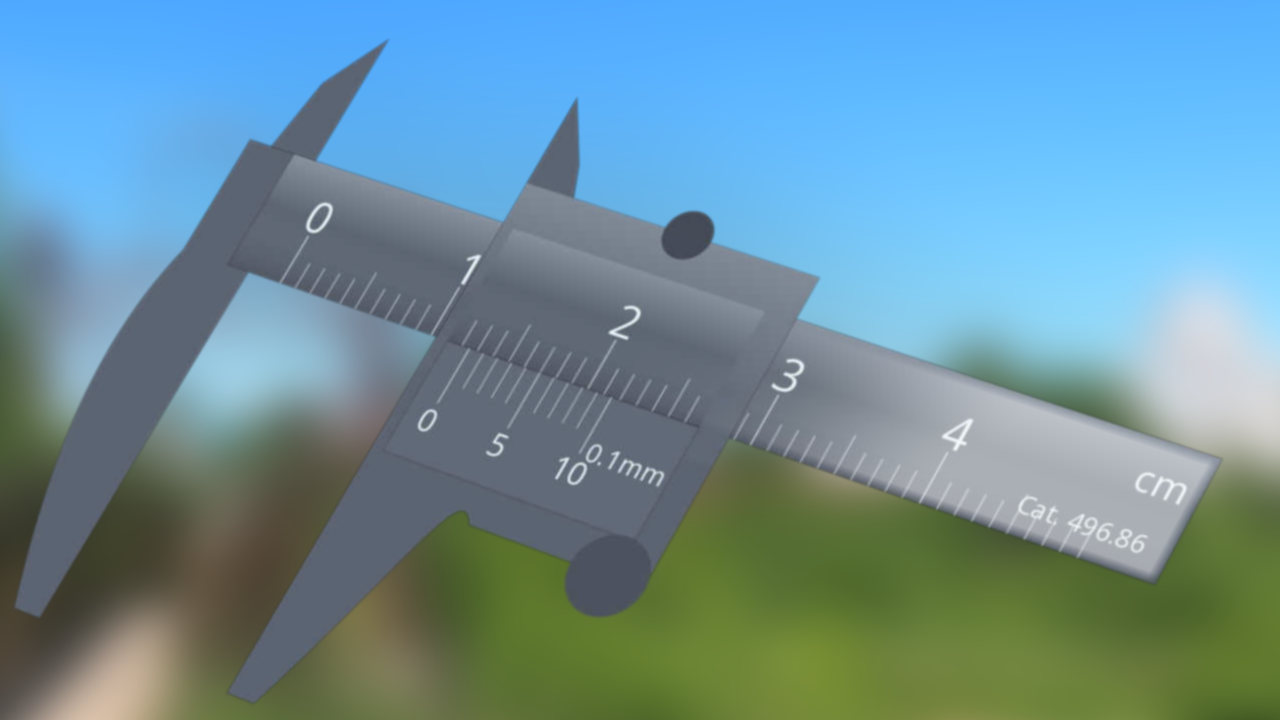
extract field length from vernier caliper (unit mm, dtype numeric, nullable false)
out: 12.5 mm
